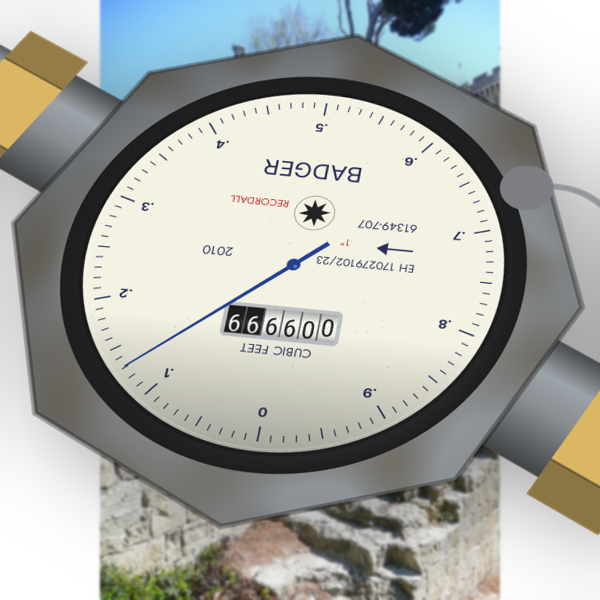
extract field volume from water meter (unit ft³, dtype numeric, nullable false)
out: 9999.13 ft³
